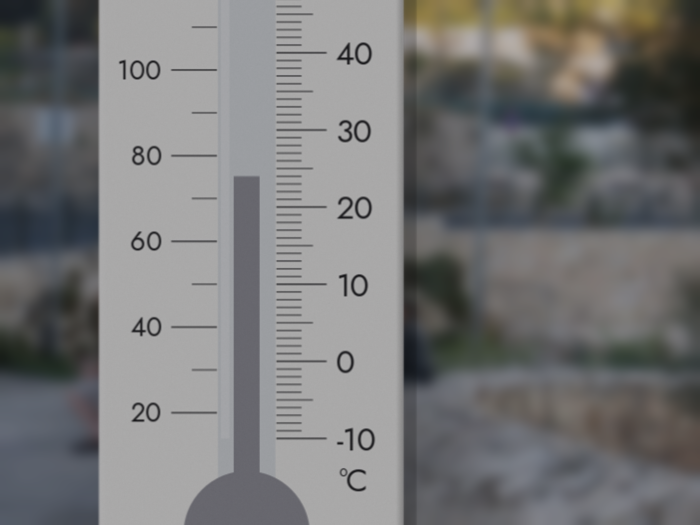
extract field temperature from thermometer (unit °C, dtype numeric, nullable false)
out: 24 °C
